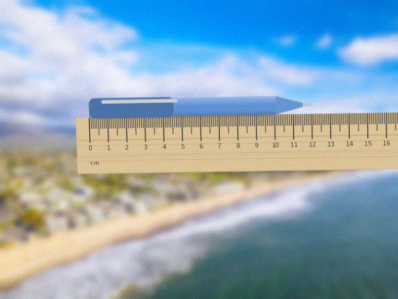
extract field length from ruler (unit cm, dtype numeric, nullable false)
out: 12 cm
